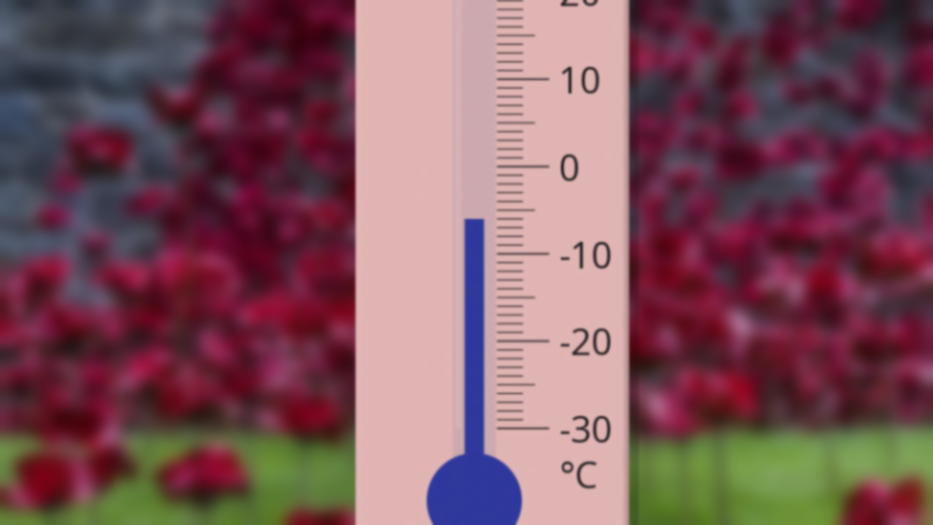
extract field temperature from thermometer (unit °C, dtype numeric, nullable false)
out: -6 °C
